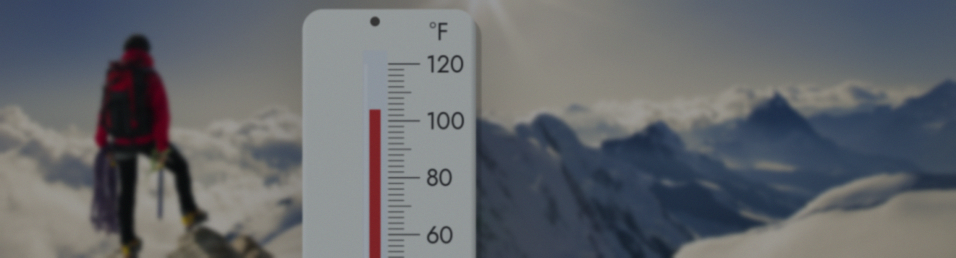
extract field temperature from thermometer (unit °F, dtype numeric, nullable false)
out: 104 °F
